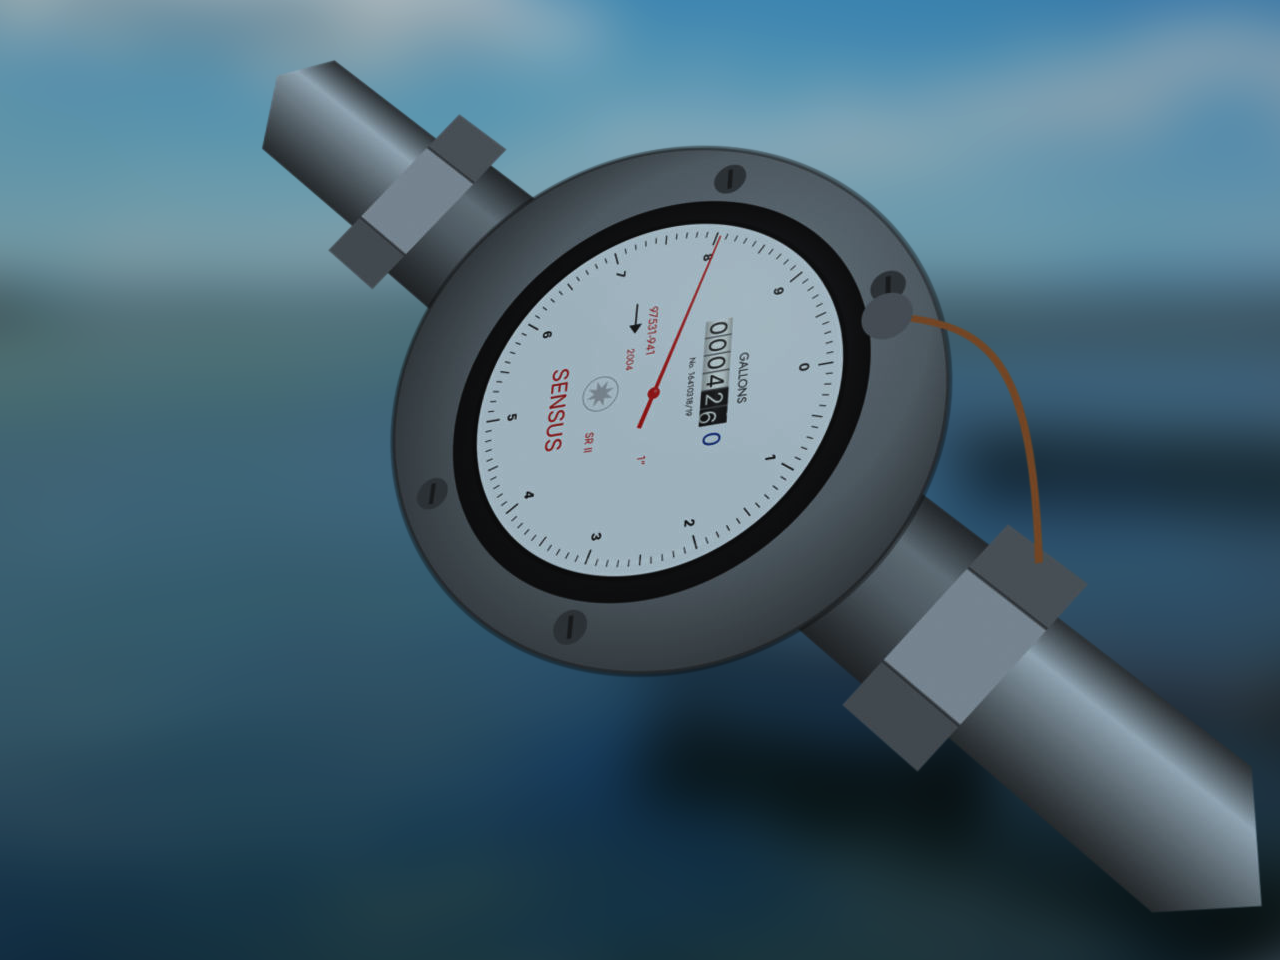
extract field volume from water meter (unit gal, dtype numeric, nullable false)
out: 4258.0 gal
